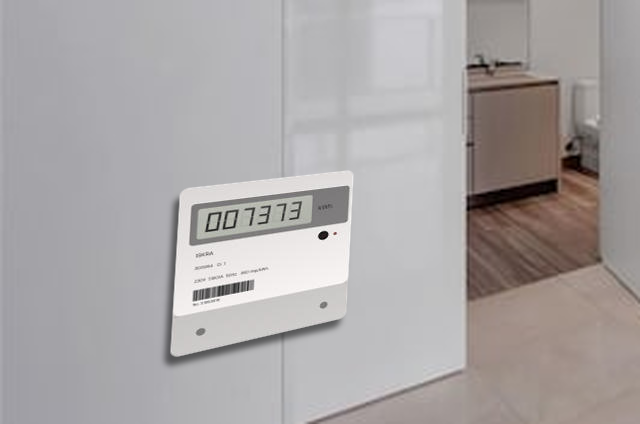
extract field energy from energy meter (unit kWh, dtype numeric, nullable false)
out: 7373 kWh
